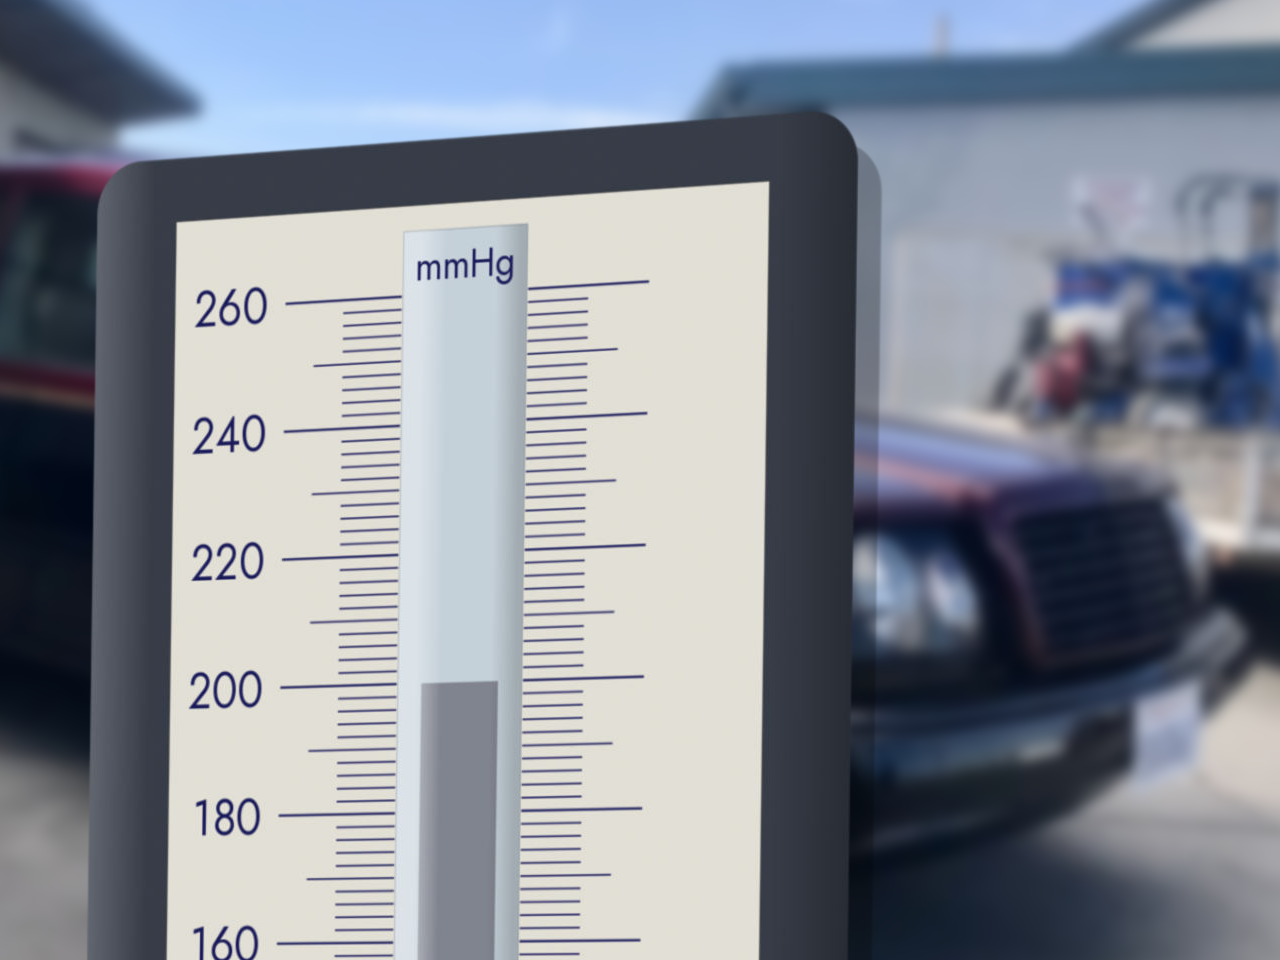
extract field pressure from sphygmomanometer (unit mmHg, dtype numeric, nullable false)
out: 200 mmHg
